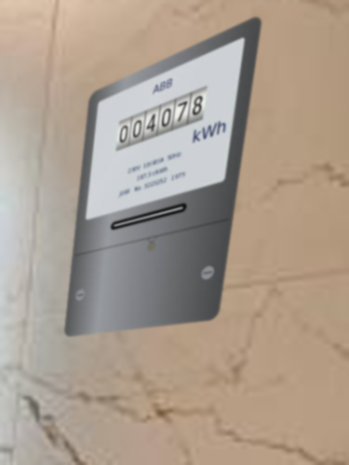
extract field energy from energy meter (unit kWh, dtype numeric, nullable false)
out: 4078 kWh
